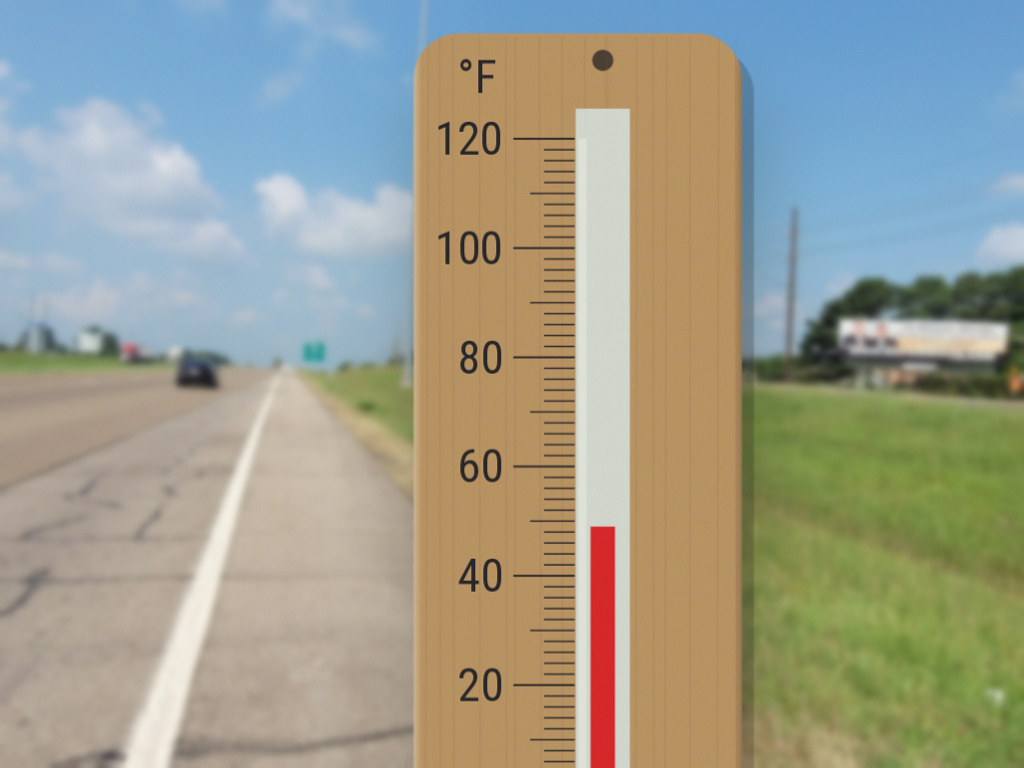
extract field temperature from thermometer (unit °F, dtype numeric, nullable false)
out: 49 °F
